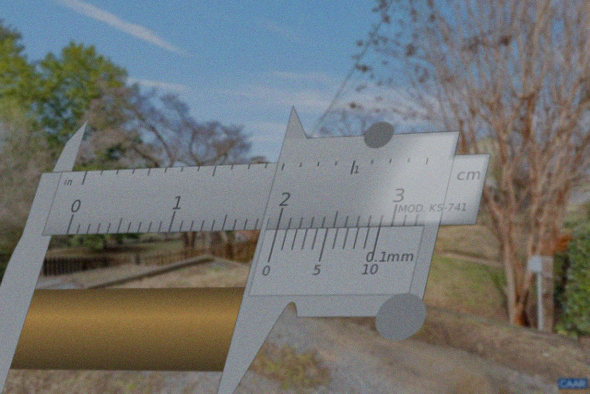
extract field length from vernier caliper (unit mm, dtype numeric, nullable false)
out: 20.0 mm
